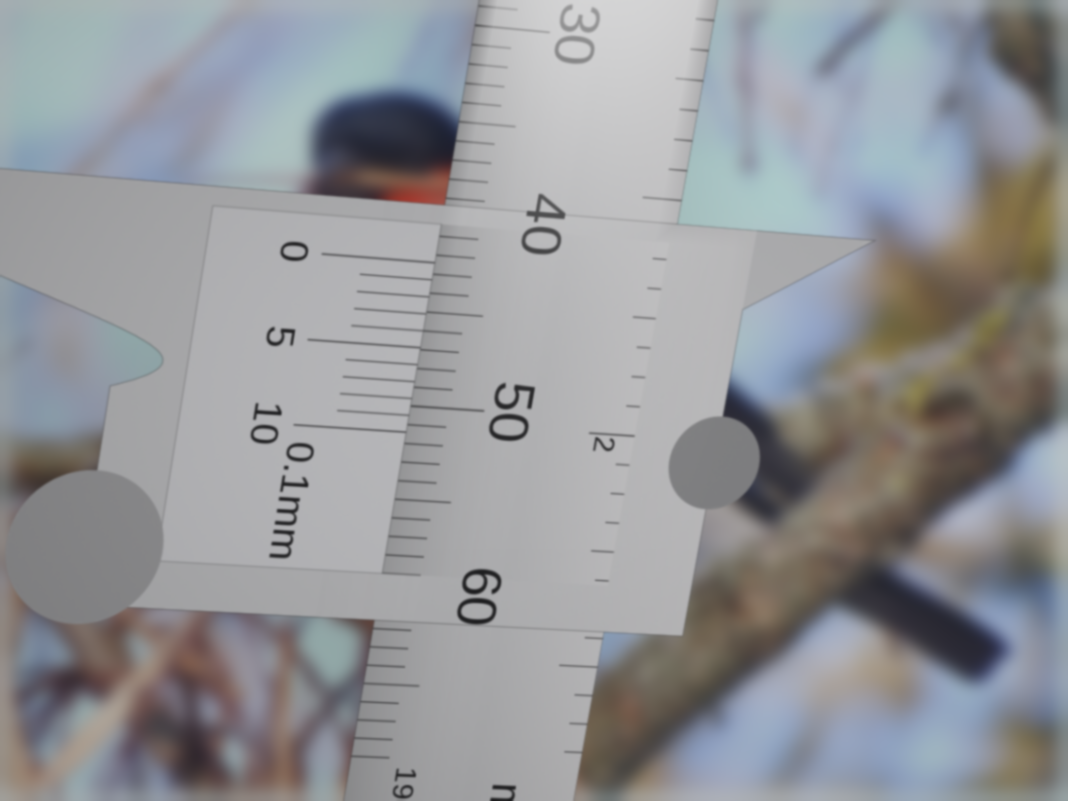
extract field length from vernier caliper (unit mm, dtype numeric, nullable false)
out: 42.4 mm
